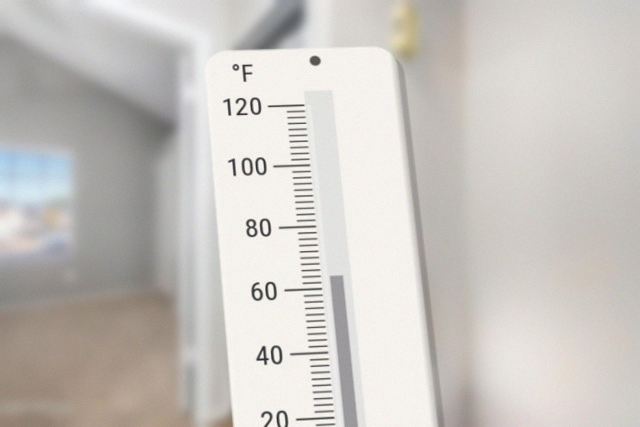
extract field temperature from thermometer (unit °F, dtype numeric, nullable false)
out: 64 °F
